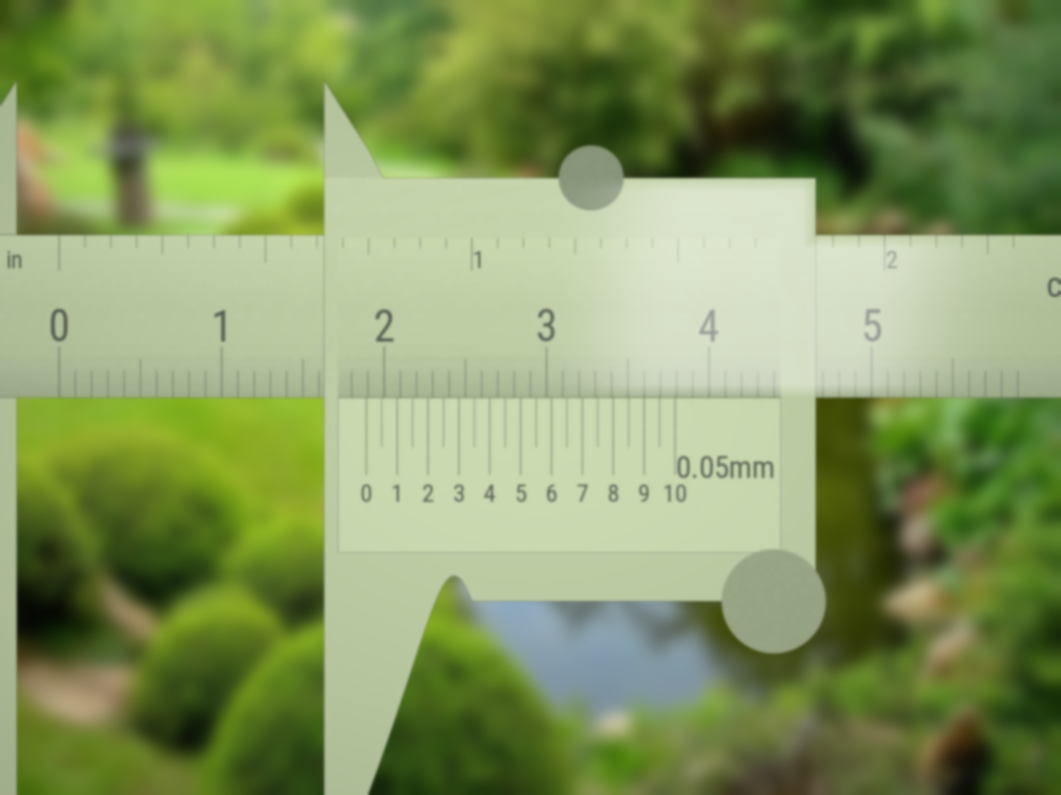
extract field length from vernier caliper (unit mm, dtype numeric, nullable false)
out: 18.9 mm
